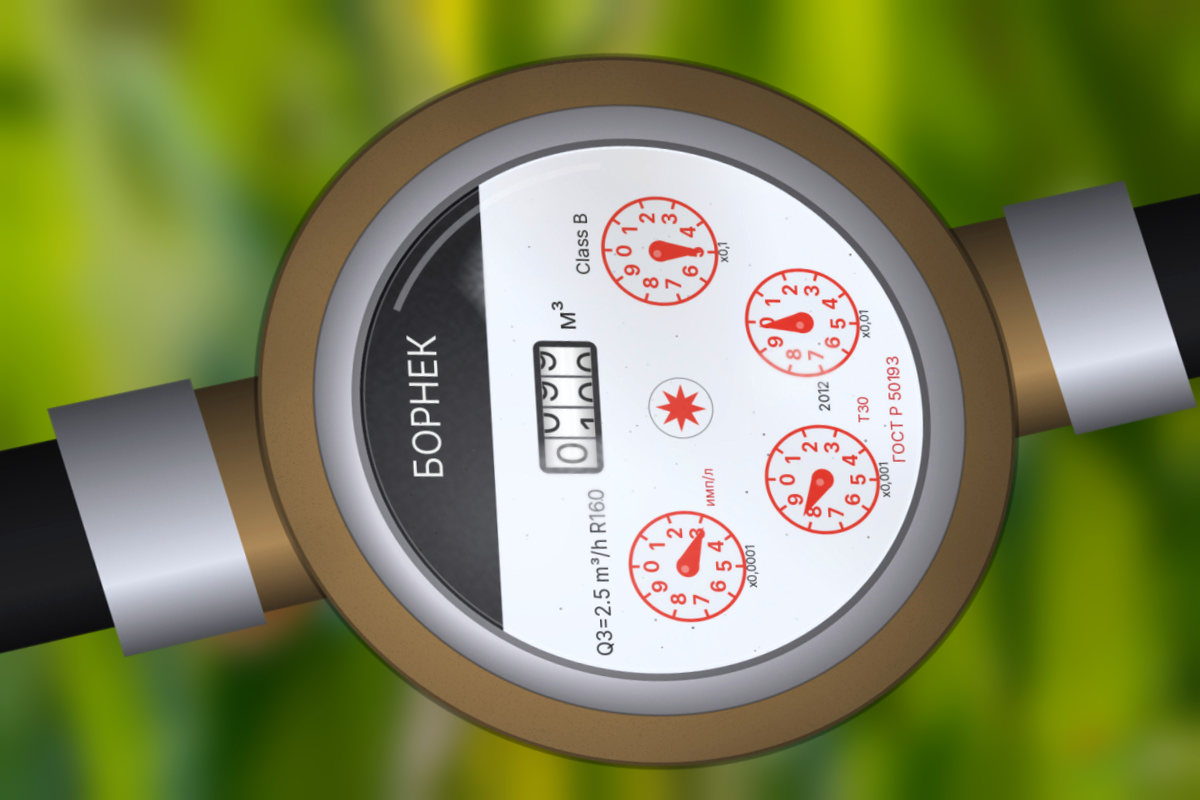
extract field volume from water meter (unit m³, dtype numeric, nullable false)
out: 99.4983 m³
